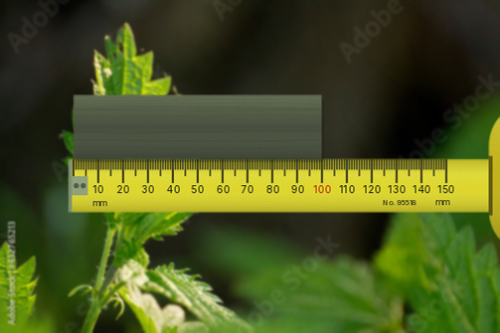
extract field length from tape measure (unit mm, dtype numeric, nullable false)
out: 100 mm
